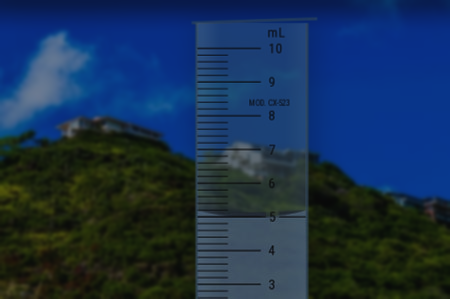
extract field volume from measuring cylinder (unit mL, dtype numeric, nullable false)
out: 5 mL
